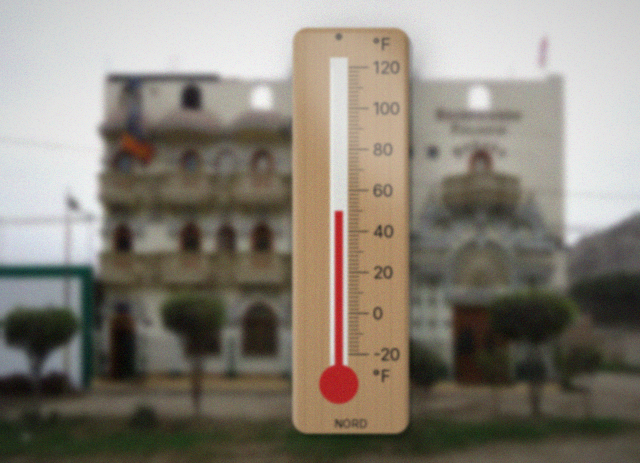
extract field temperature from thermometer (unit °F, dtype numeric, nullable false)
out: 50 °F
